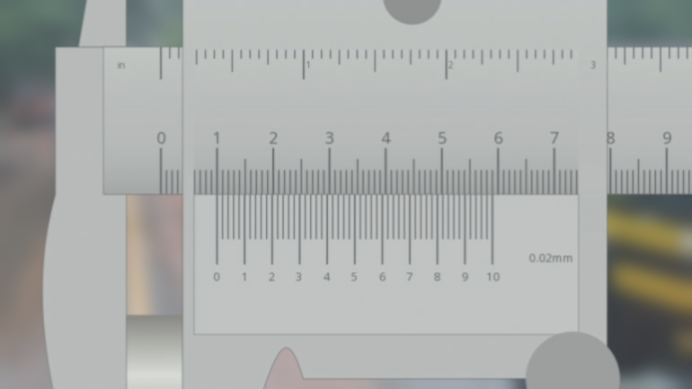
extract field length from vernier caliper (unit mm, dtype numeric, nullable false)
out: 10.0 mm
